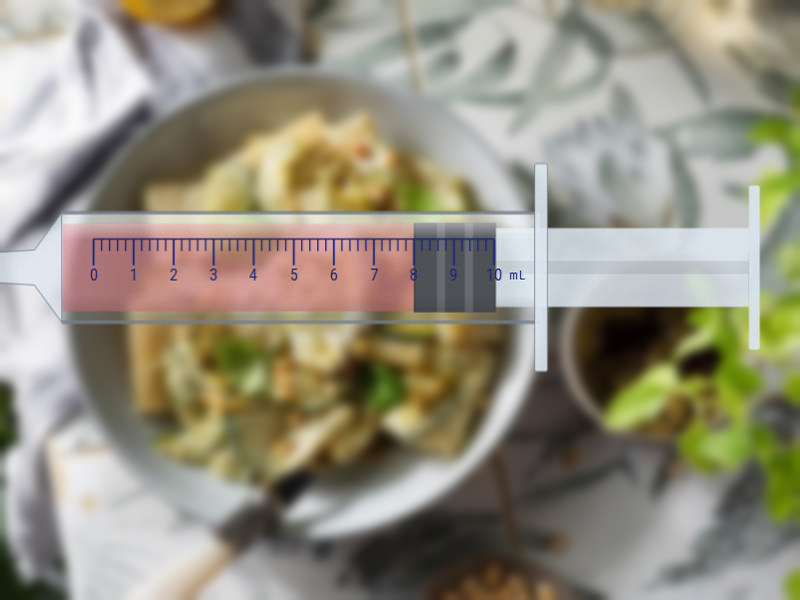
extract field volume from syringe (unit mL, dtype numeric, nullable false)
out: 8 mL
